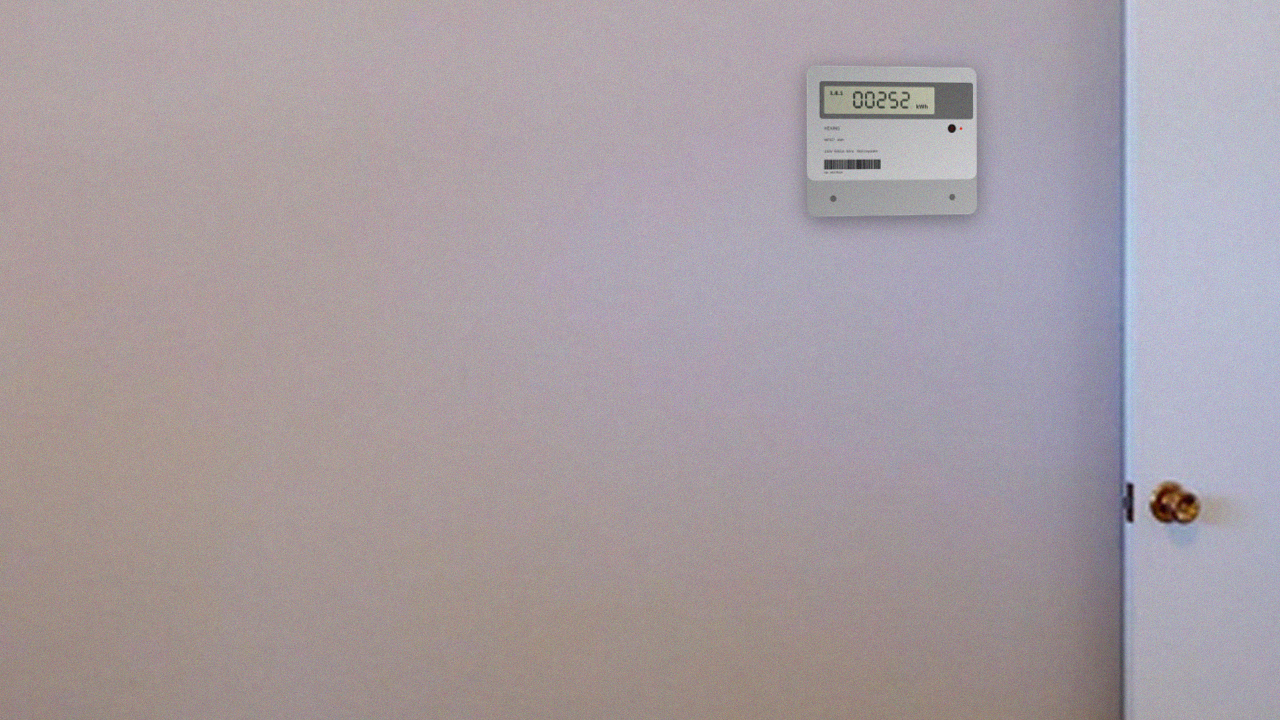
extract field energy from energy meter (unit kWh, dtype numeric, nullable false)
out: 252 kWh
